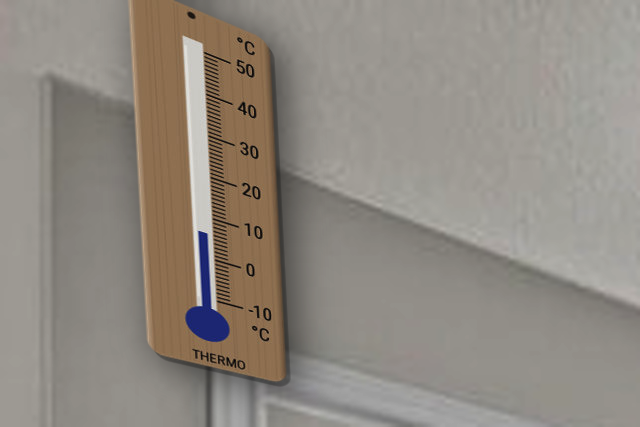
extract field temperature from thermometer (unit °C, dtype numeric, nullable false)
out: 6 °C
